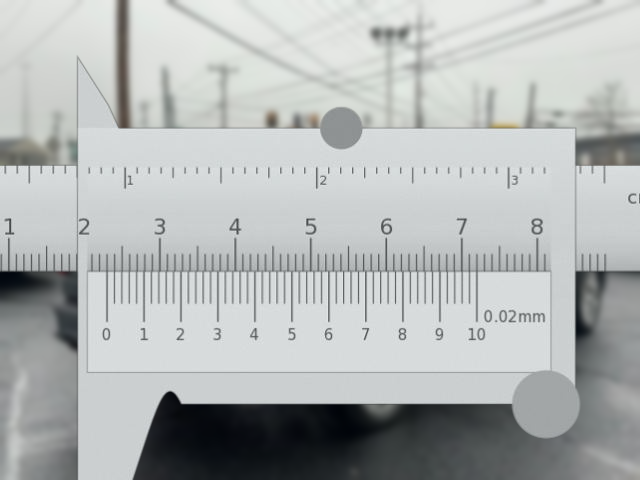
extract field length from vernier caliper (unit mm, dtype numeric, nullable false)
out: 23.0 mm
